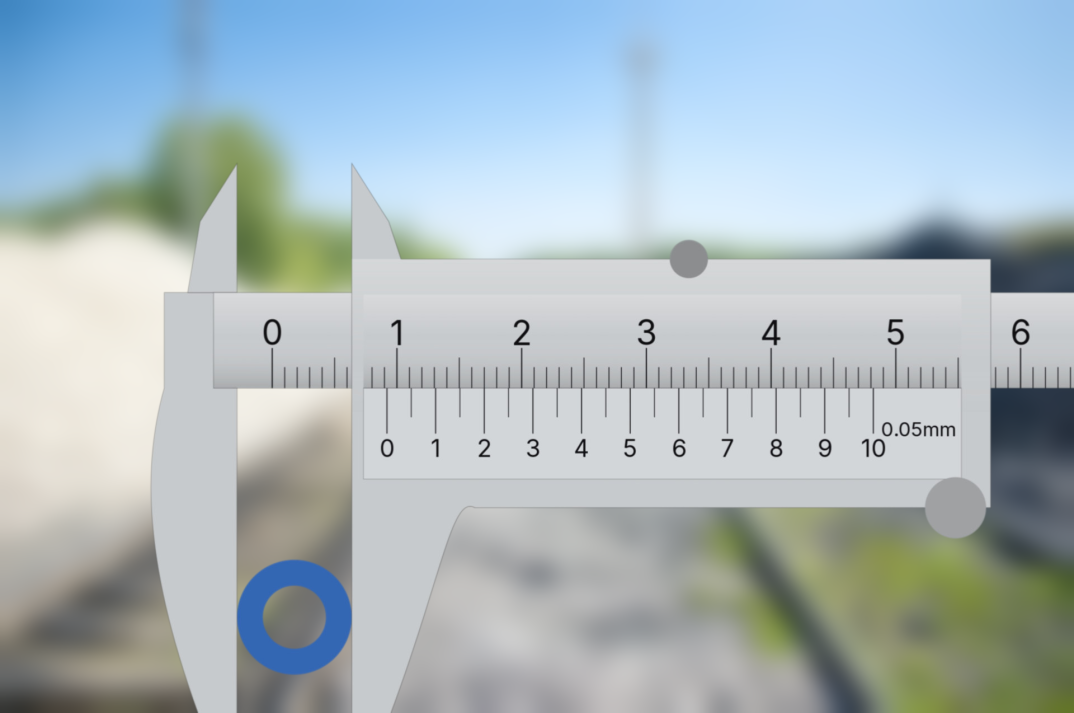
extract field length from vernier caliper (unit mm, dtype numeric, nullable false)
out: 9.2 mm
